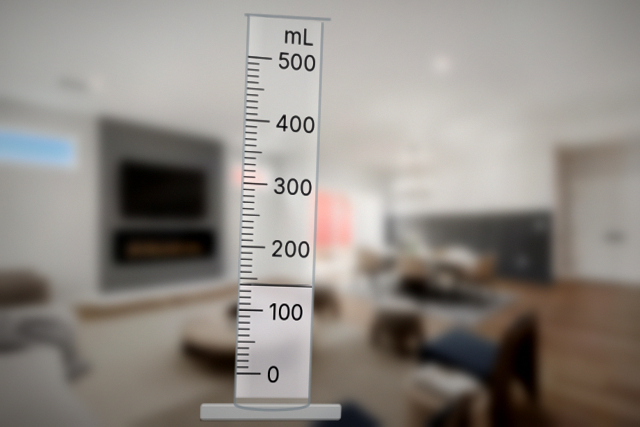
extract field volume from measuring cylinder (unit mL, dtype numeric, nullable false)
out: 140 mL
